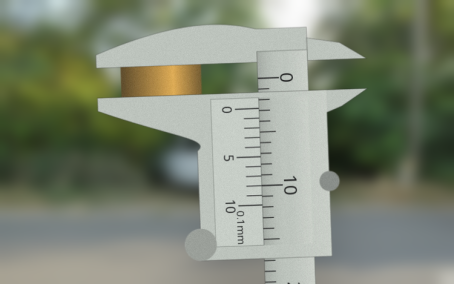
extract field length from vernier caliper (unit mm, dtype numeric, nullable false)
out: 2.8 mm
